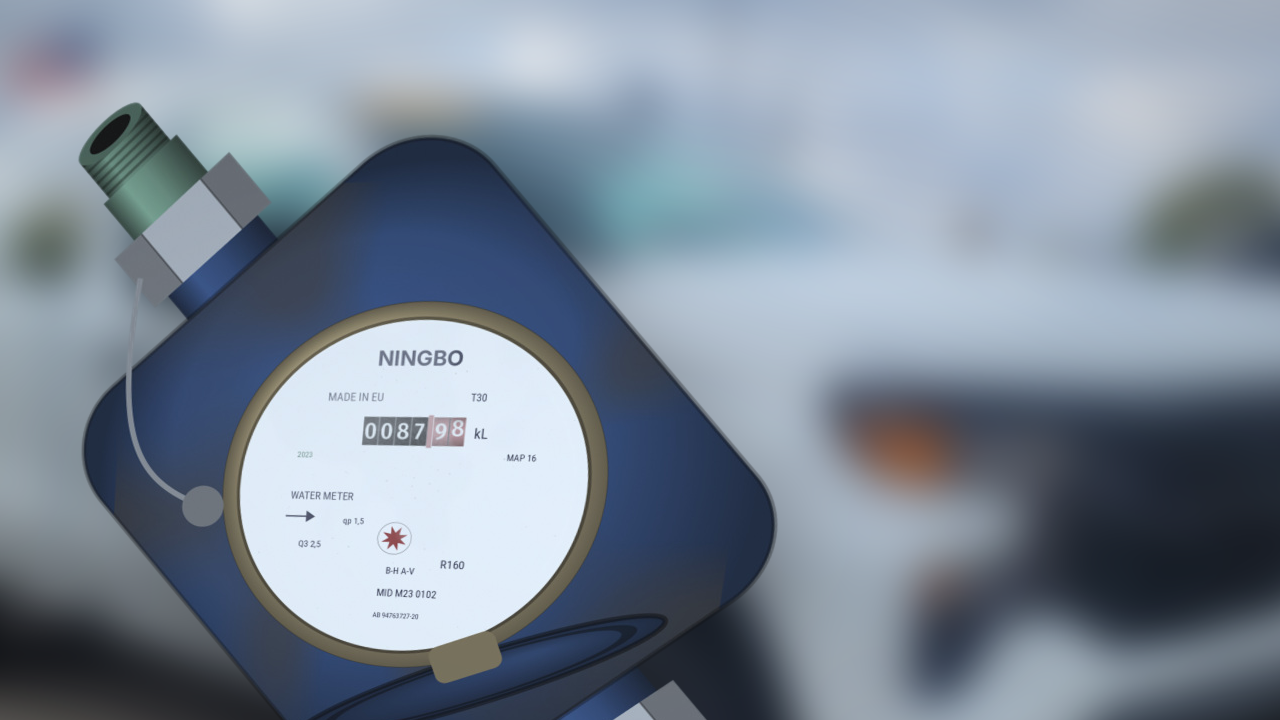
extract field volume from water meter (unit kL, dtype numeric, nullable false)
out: 87.98 kL
